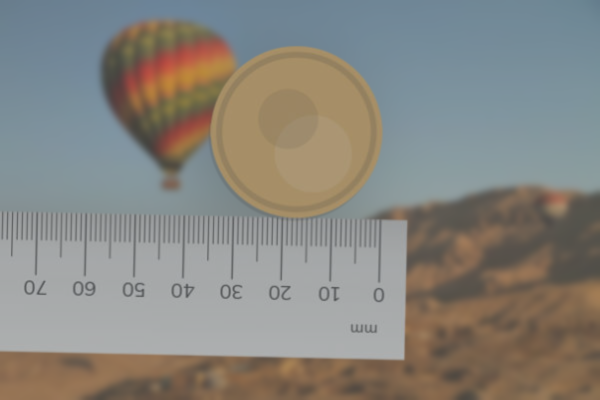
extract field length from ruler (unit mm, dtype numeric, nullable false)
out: 35 mm
